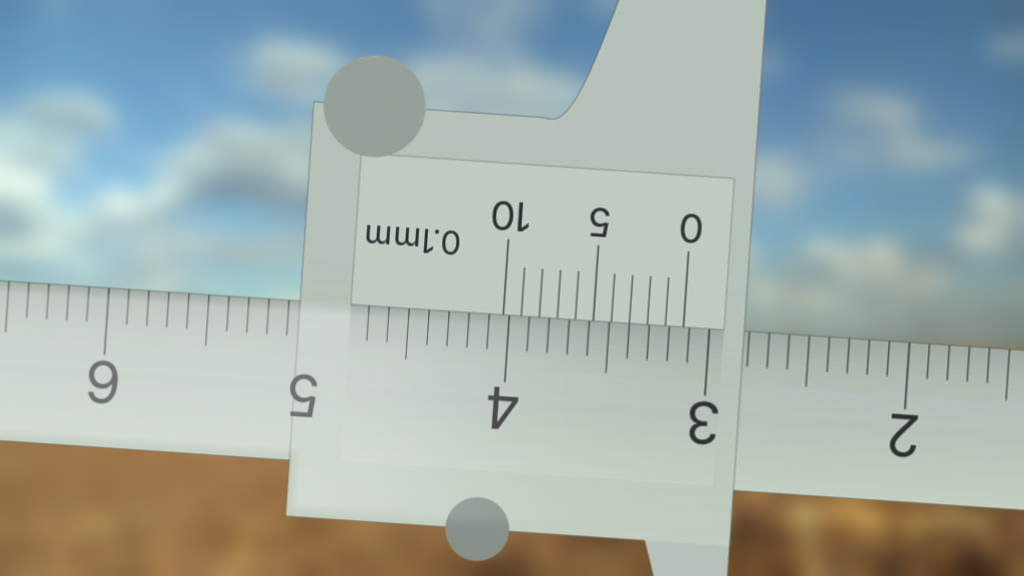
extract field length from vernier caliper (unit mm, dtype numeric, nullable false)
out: 31.3 mm
